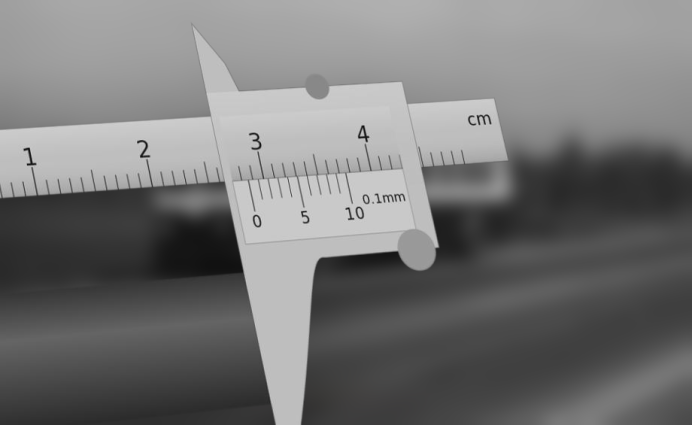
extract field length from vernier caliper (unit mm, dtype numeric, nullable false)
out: 28.6 mm
